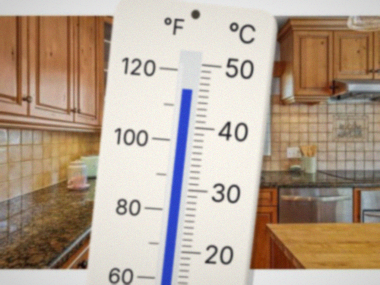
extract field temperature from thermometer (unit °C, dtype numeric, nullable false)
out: 46 °C
